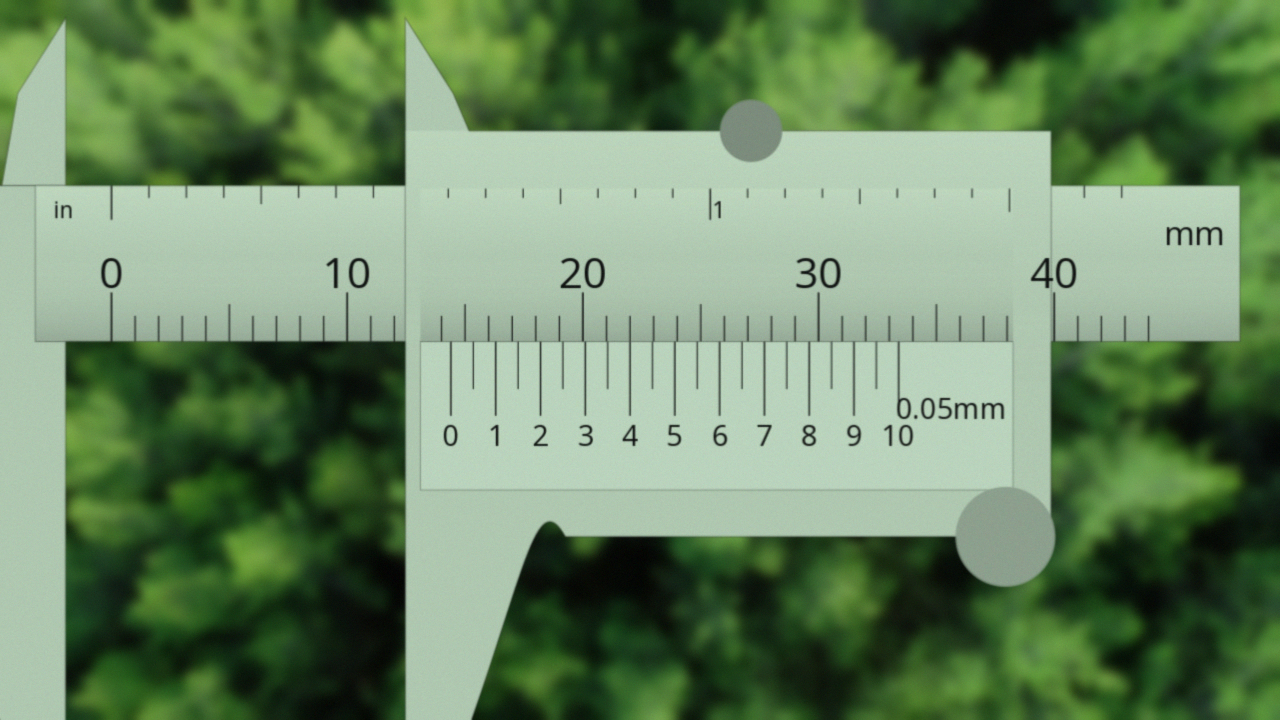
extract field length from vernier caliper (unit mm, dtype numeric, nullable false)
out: 14.4 mm
